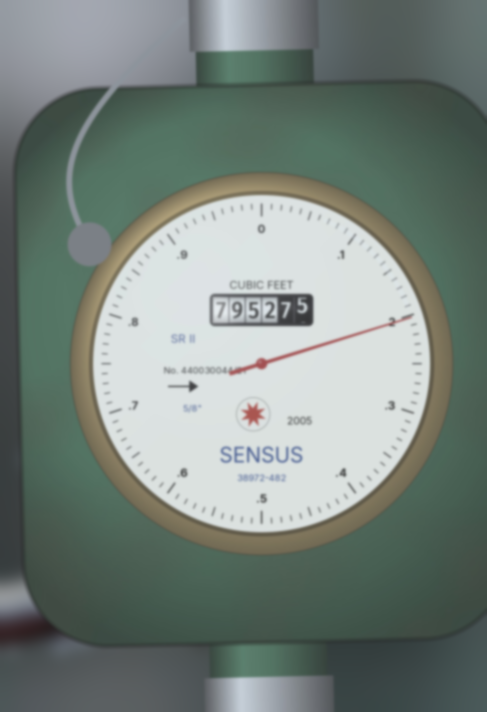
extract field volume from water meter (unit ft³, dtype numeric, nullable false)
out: 795275.20 ft³
